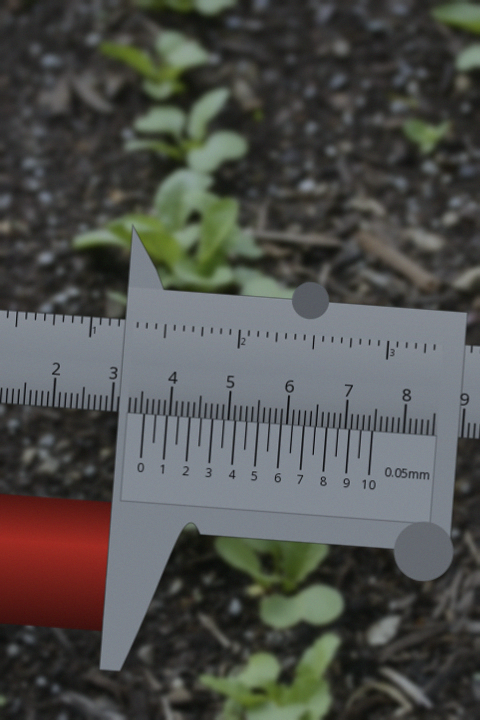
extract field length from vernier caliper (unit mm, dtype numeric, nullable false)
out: 35.6 mm
